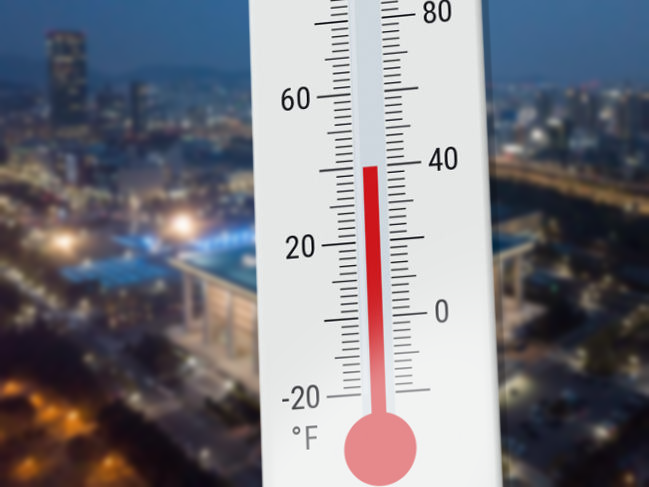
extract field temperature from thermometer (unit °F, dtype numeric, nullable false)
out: 40 °F
